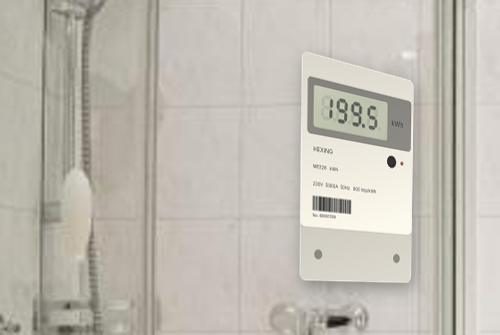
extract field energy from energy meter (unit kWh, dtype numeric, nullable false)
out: 199.5 kWh
